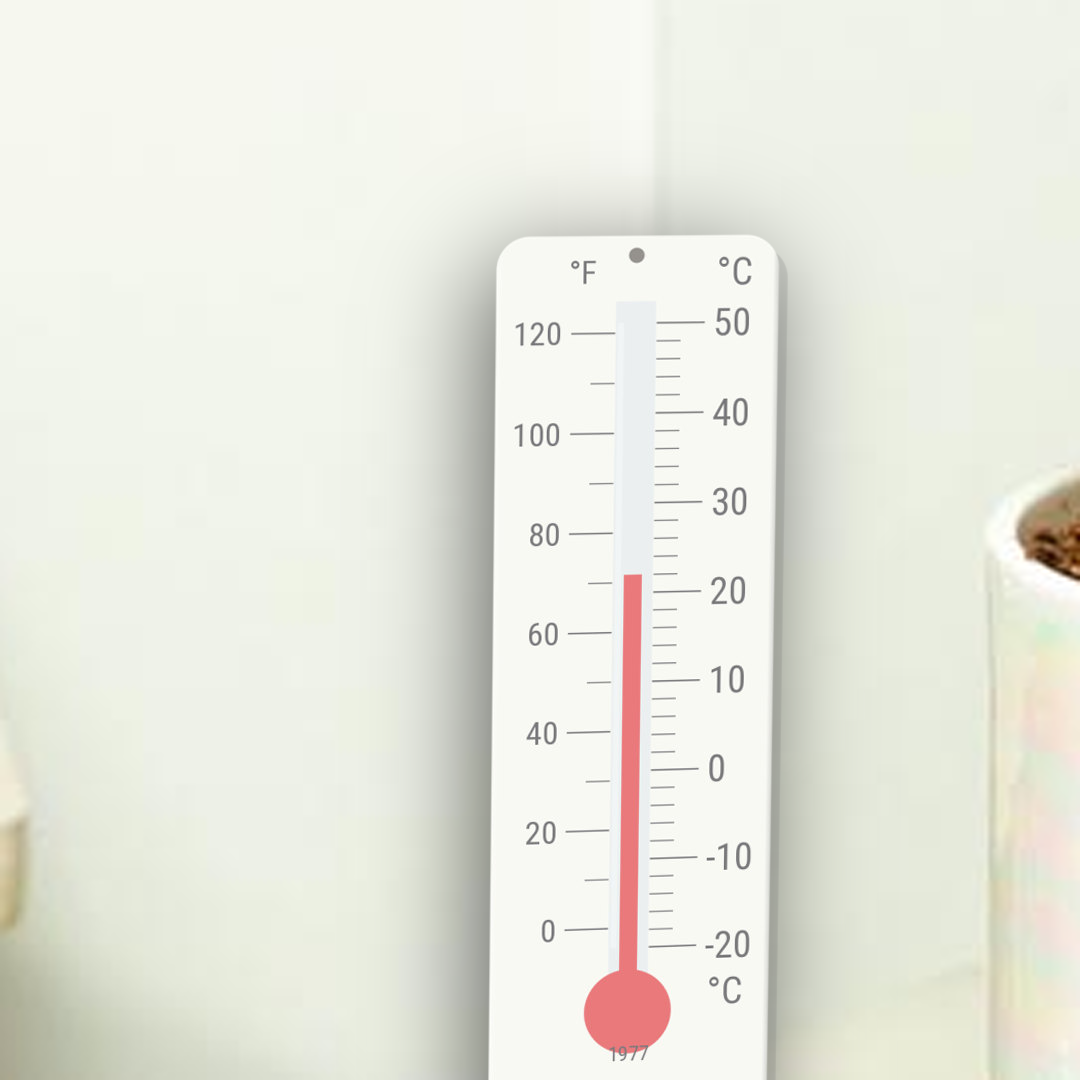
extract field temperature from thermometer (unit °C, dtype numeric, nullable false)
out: 22 °C
